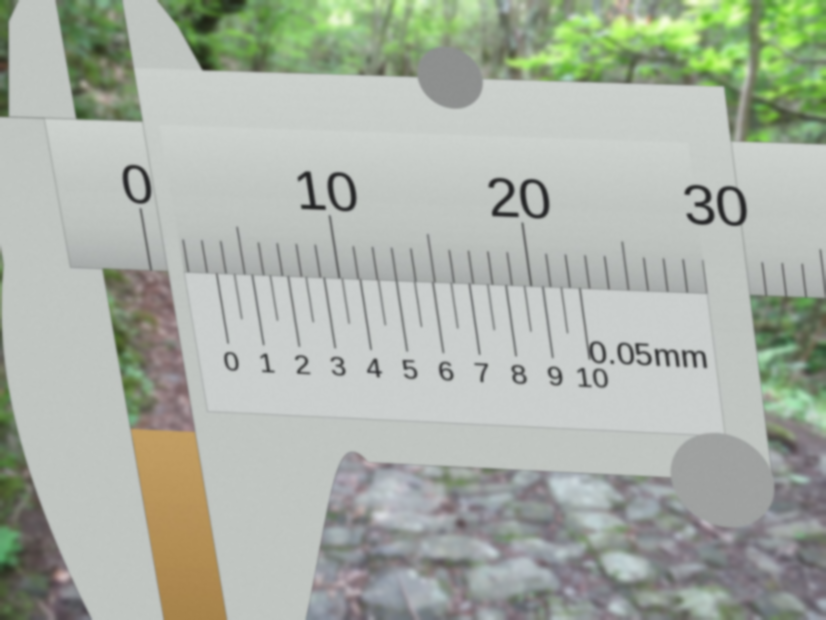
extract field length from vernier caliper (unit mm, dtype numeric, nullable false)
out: 3.5 mm
